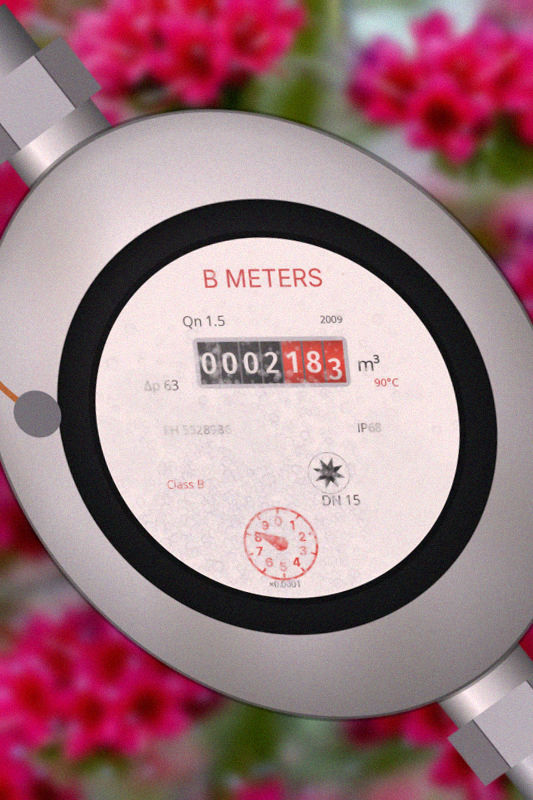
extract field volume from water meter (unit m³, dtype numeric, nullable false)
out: 2.1828 m³
